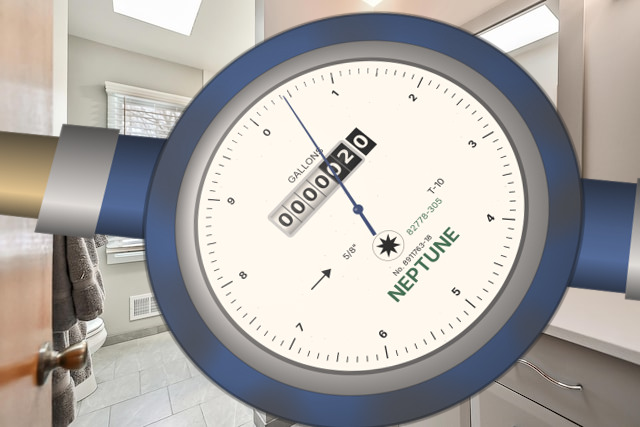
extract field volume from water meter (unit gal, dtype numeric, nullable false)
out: 20.4 gal
